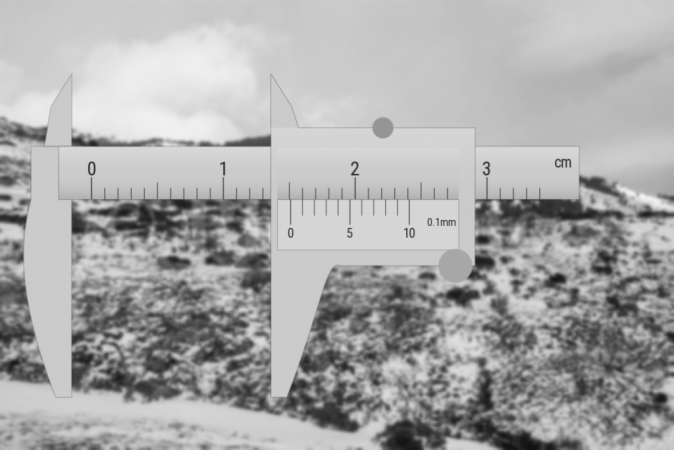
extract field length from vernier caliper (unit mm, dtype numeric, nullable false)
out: 15.1 mm
